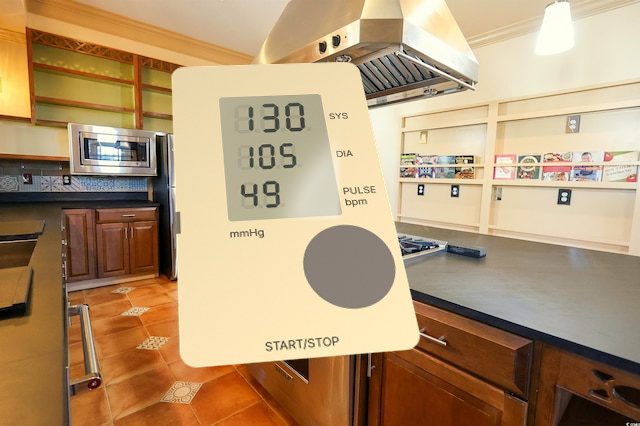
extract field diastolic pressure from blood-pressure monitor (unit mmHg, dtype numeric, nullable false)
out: 105 mmHg
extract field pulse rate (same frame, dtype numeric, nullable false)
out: 49 bpm
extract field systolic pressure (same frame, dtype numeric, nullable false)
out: 130 mmHg
